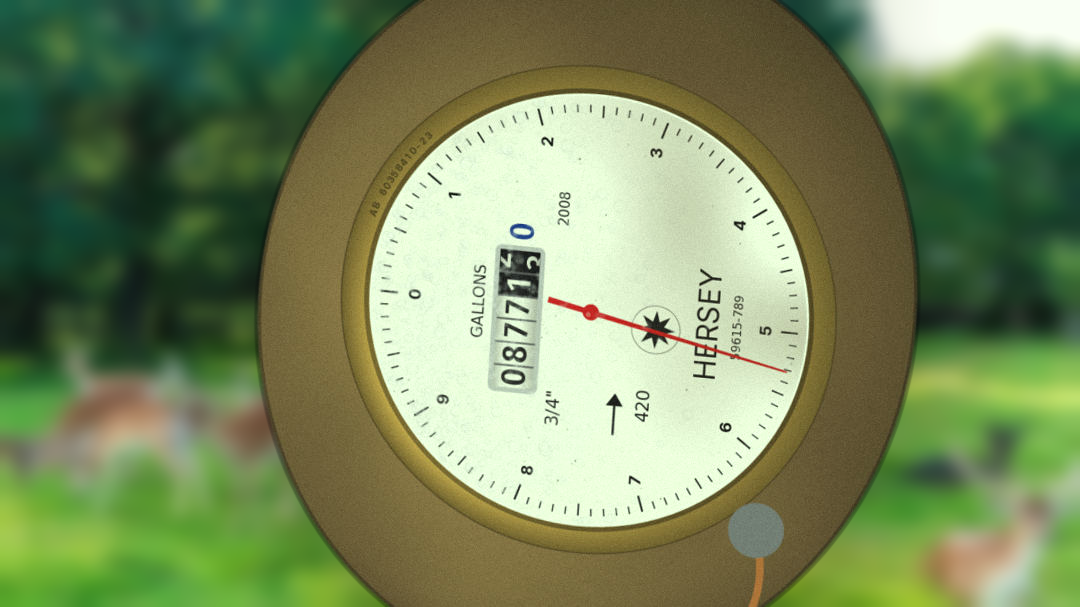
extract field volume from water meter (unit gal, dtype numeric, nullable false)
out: 877125.3 gal
